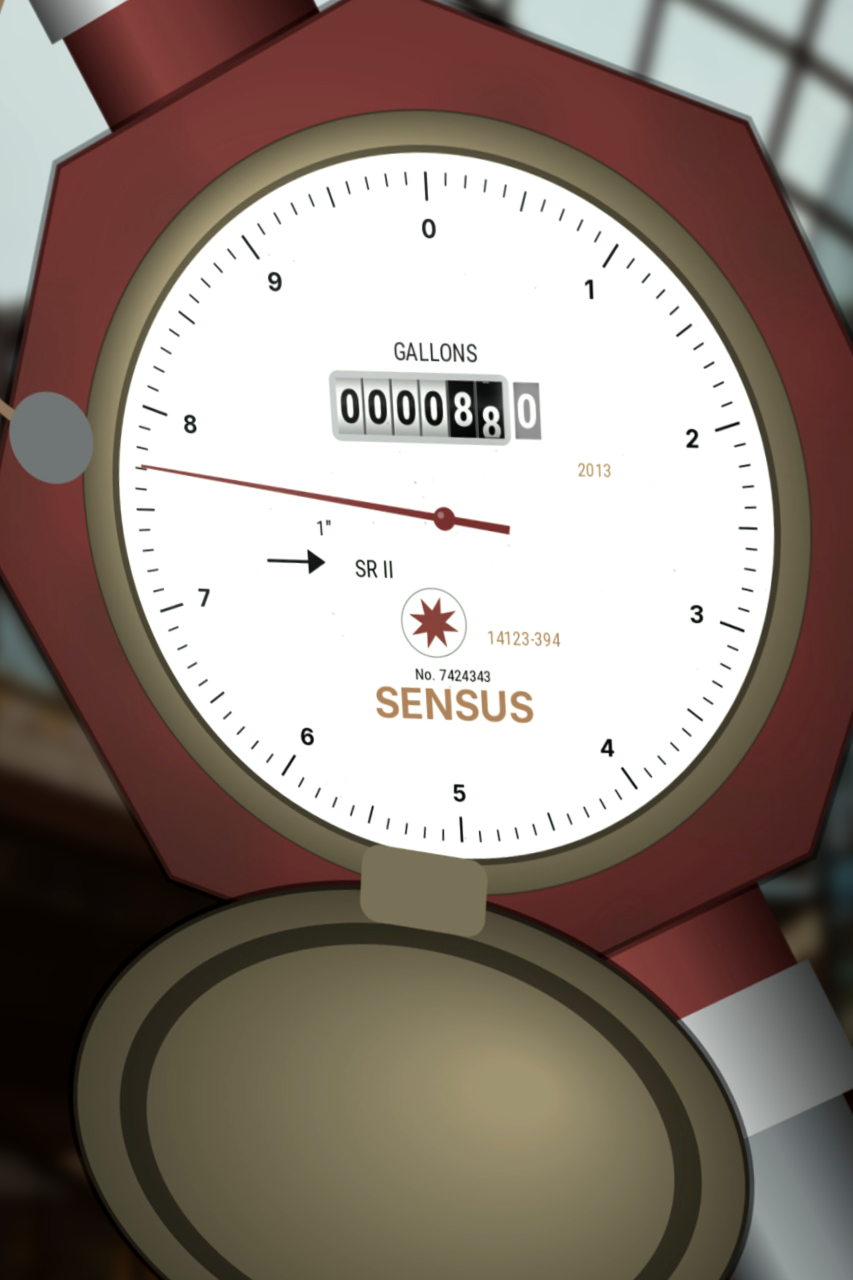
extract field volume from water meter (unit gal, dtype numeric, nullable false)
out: 877.7 gal
